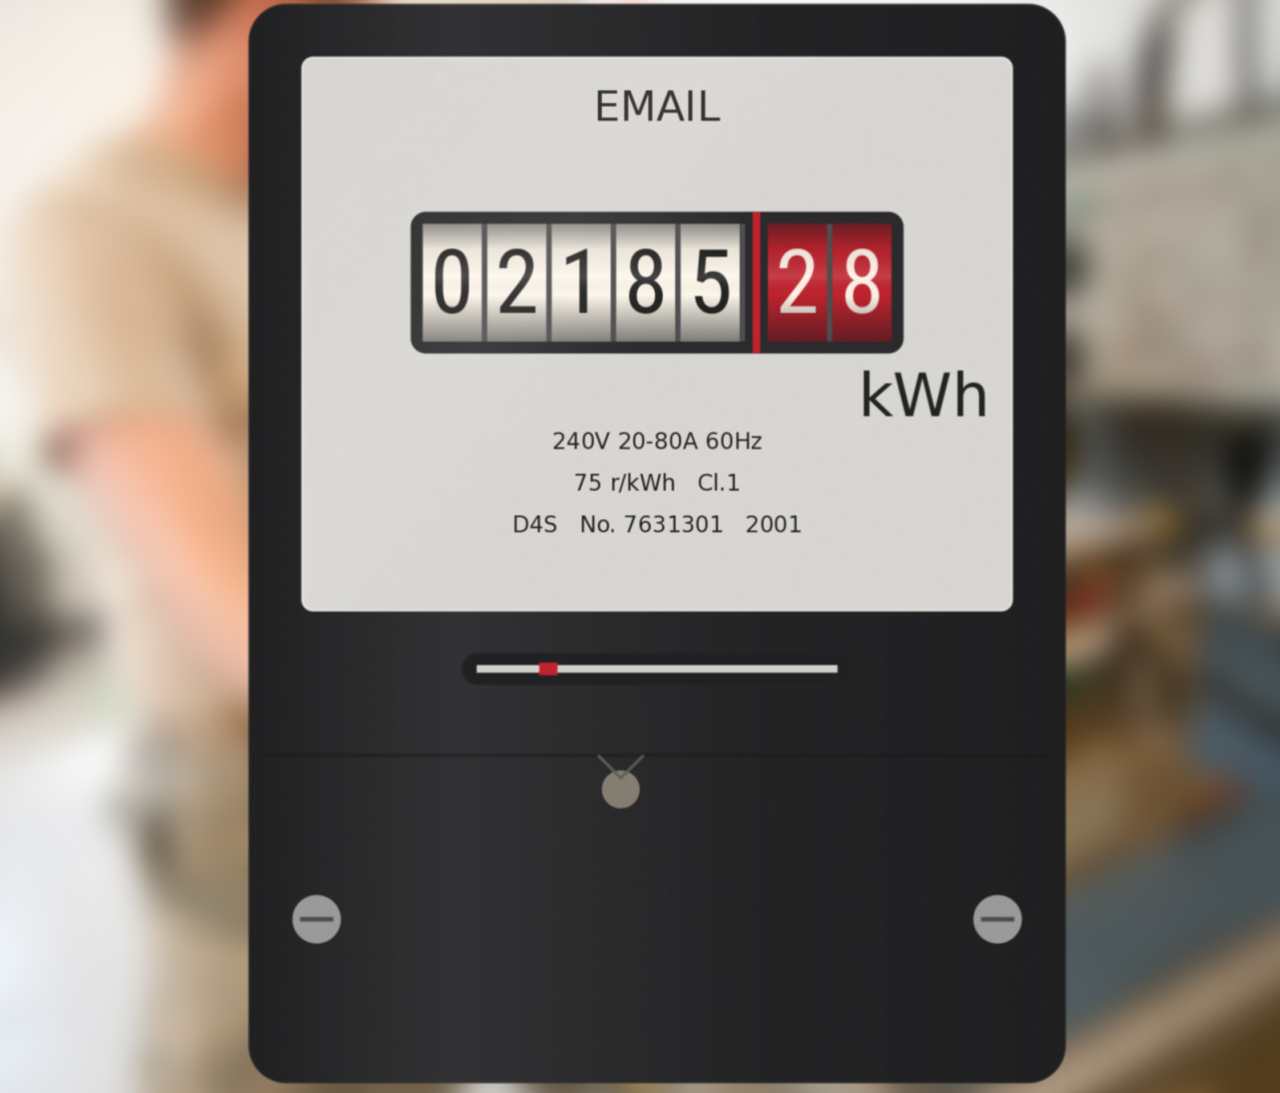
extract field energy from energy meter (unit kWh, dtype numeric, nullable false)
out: 2185.28 kWh
